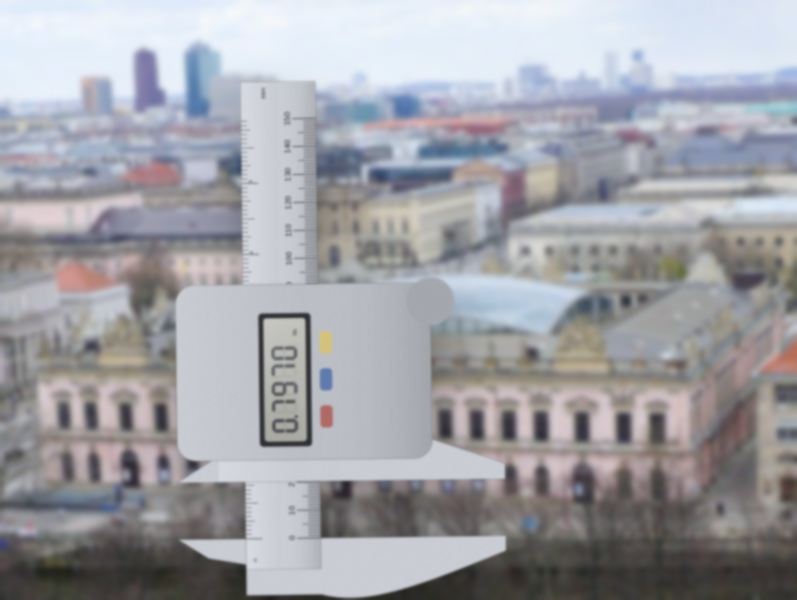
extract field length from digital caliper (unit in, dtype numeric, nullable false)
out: 0.7970 in
